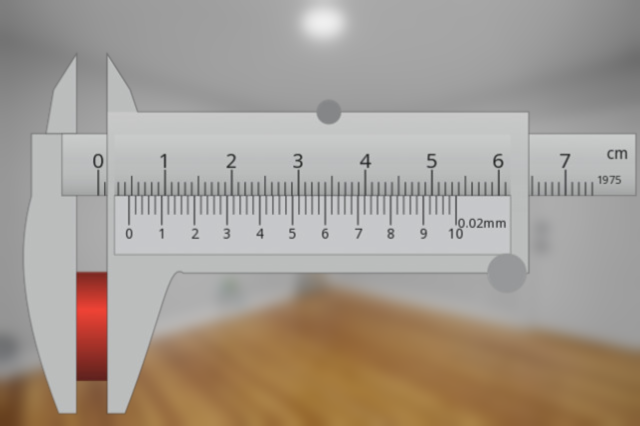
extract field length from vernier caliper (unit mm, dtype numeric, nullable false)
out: 4.6 mm
